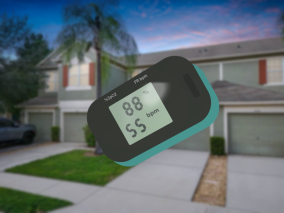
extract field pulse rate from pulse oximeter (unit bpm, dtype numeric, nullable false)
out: 55 bpm
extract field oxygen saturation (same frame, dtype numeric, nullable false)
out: 88 %
